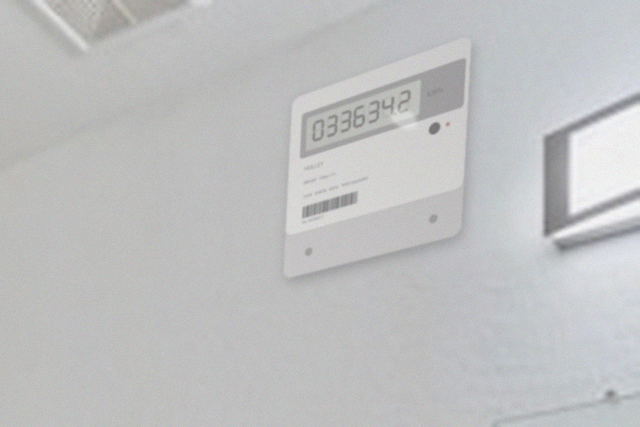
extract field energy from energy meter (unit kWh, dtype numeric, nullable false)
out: 33634.2 kWh
